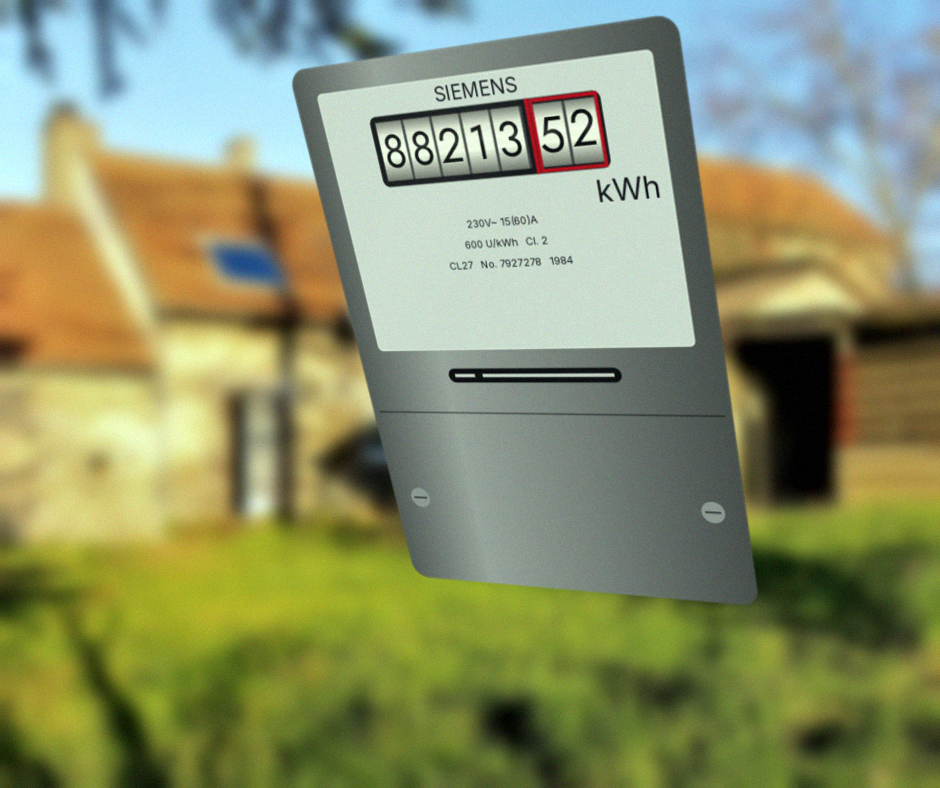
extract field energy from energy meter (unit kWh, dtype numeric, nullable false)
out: 88213.52 kWh
